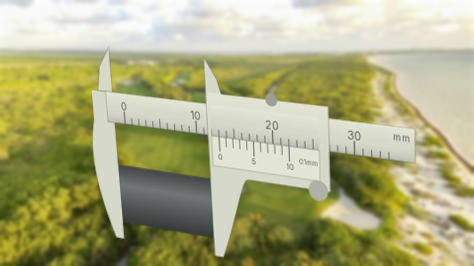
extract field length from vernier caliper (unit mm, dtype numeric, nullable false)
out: 13.0 mm
